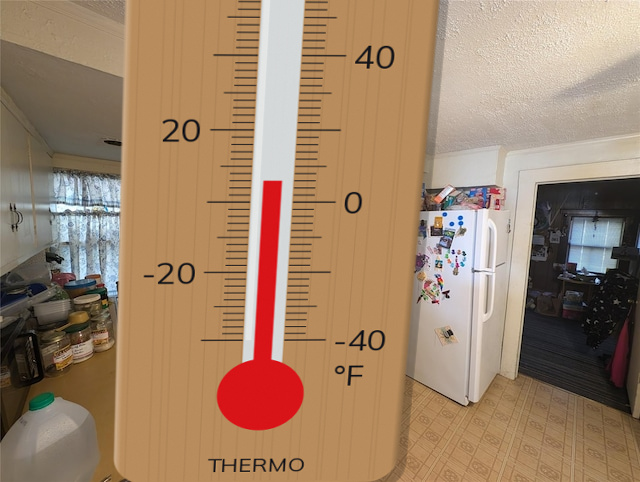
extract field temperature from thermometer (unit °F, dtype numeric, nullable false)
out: 6 °F
